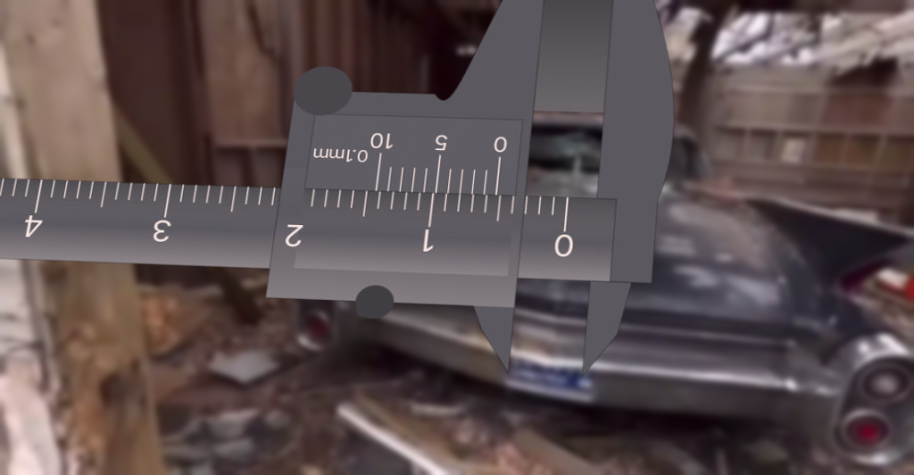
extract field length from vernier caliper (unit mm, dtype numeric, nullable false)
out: 5.3 mm
